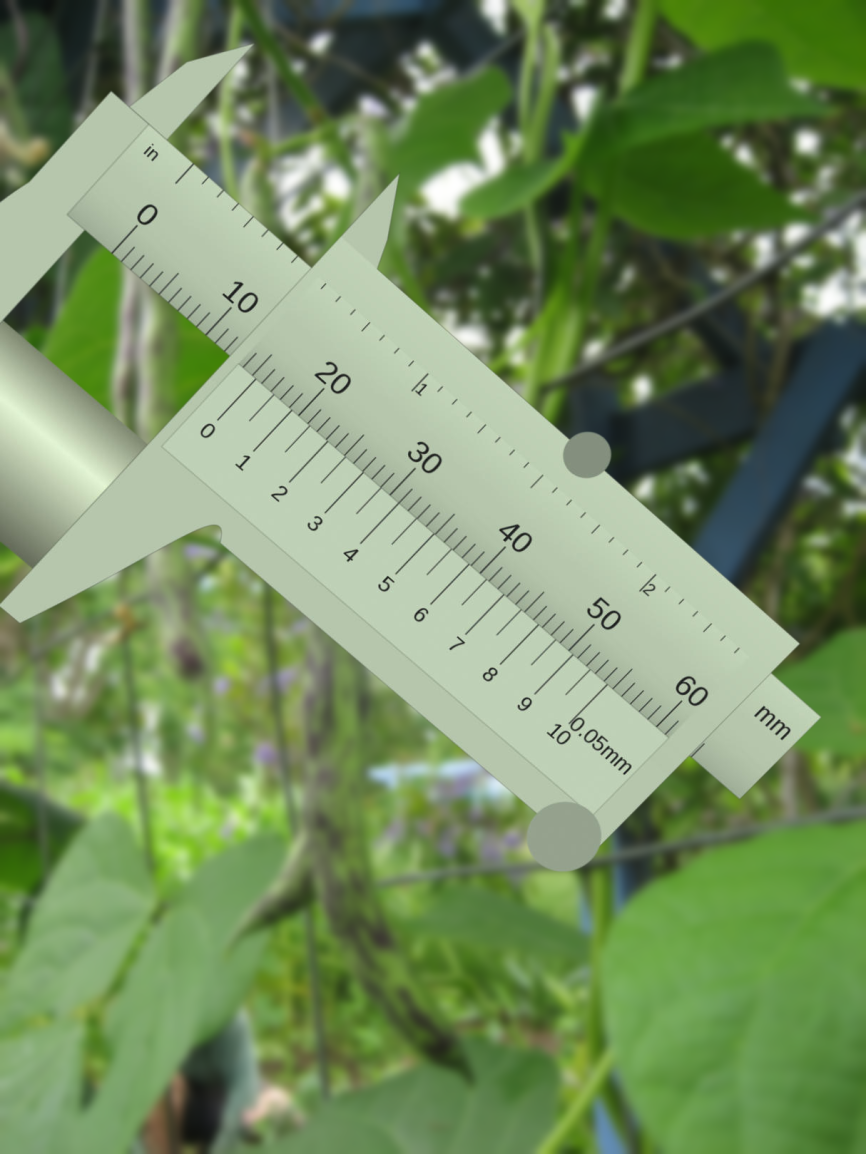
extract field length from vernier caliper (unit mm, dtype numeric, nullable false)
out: 15.4 mm
